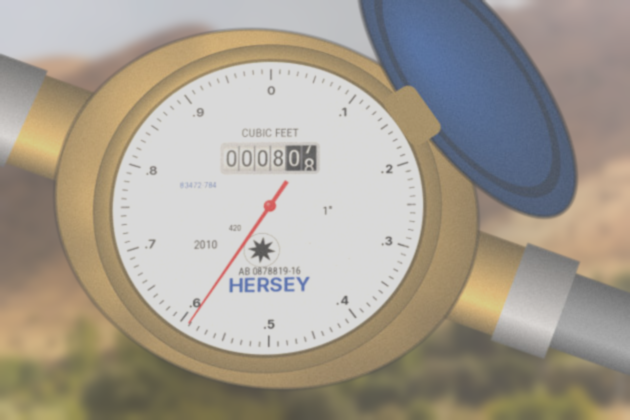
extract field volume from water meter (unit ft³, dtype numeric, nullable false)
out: 807.59 ft³
